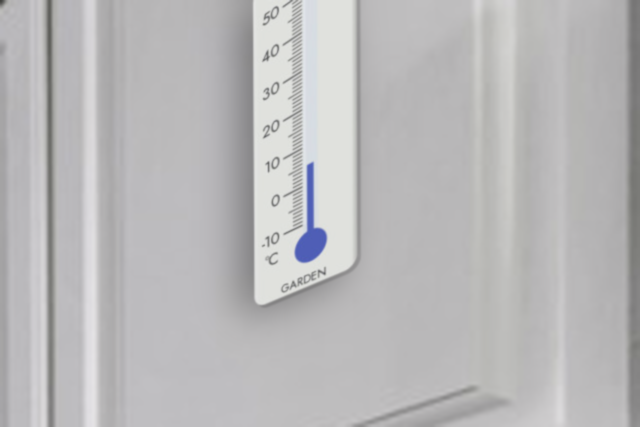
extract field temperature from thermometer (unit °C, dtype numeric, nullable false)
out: 5 °C
